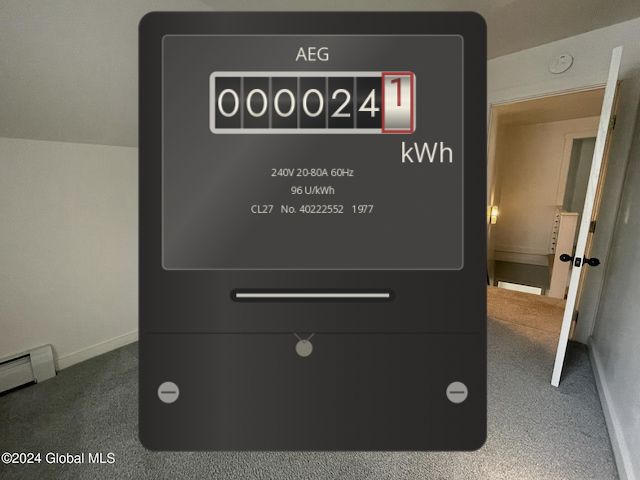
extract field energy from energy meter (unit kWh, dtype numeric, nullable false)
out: 24.1 kWh
